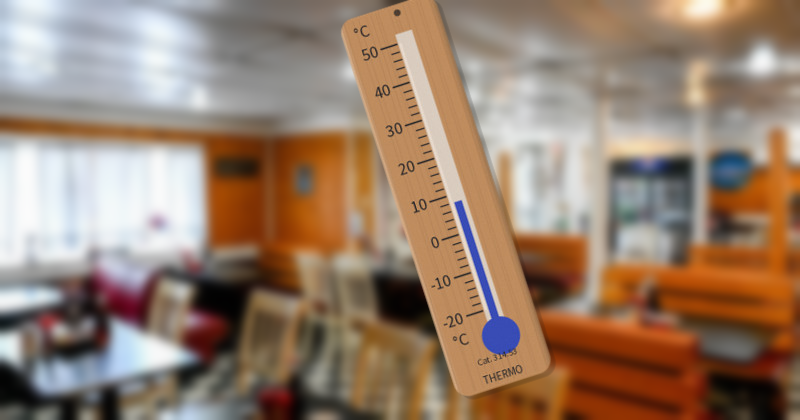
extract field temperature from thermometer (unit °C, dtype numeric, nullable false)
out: 8 °C
